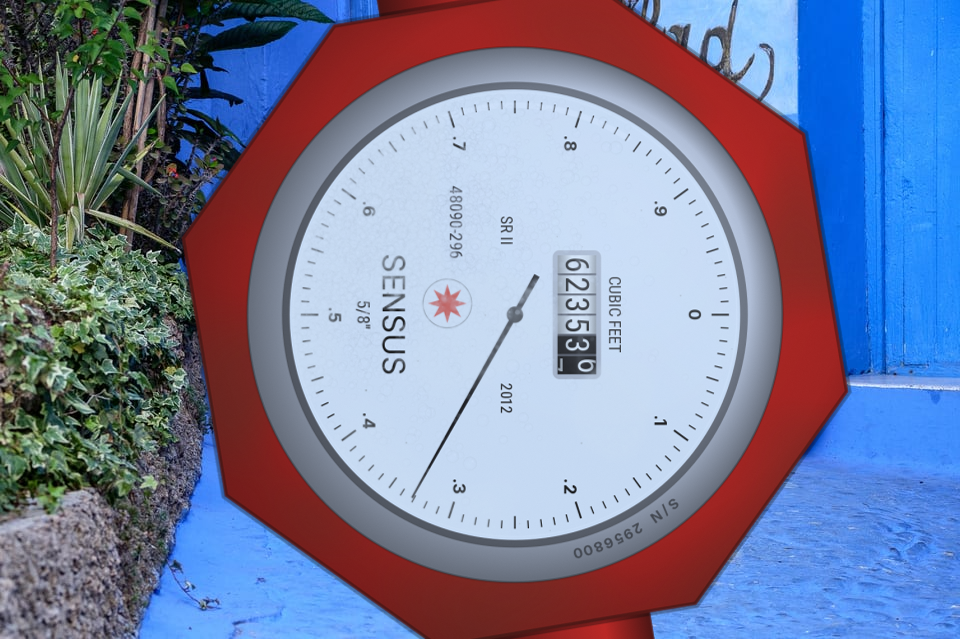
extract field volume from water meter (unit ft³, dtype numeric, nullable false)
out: 623536.33 ft³
